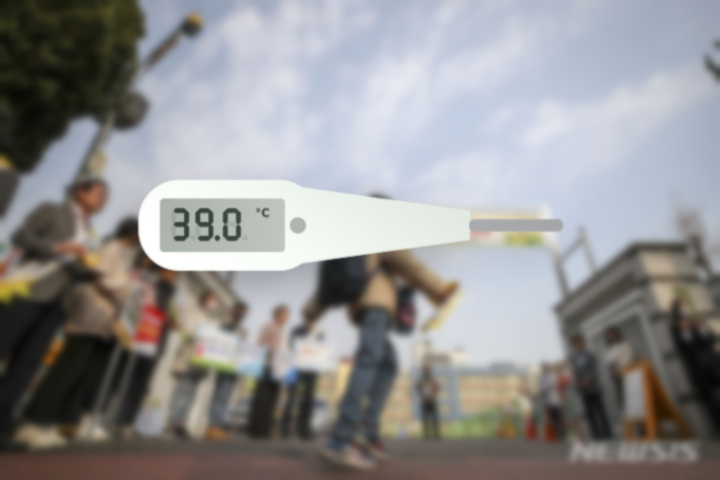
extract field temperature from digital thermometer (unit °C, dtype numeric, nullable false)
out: 39.0 °C
